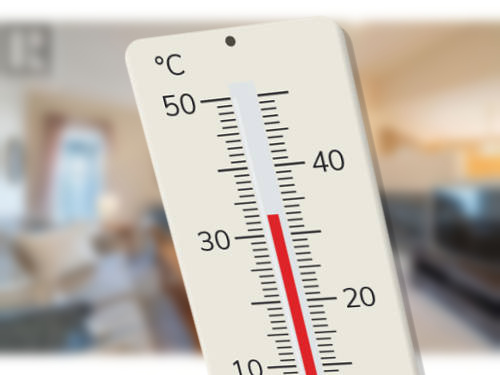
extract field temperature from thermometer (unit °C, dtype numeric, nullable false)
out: 33 °C
